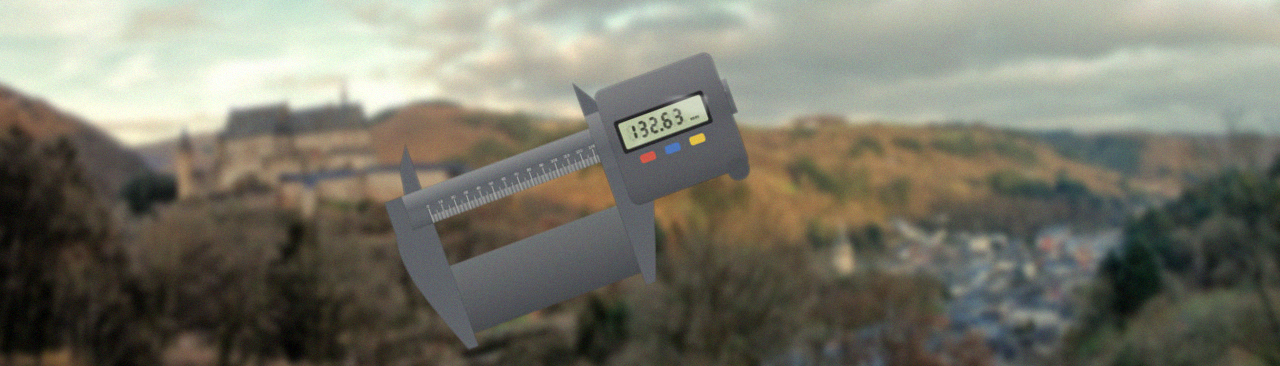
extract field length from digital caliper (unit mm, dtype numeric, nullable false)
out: 132.63 mm
